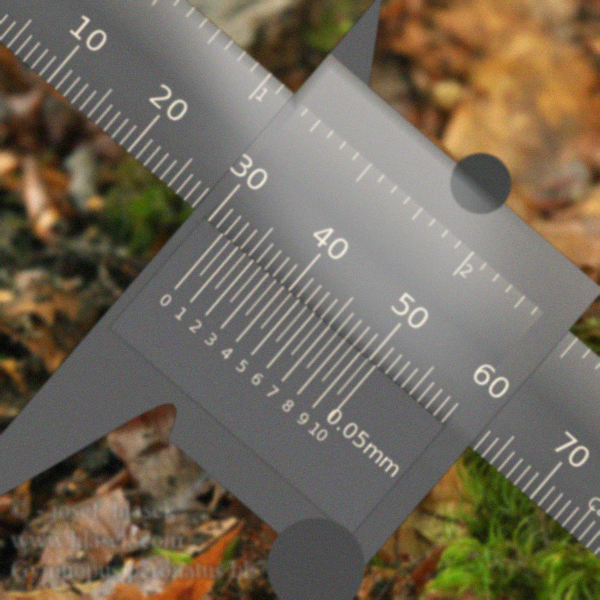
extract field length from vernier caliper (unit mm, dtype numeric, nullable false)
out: 31.8 mm
